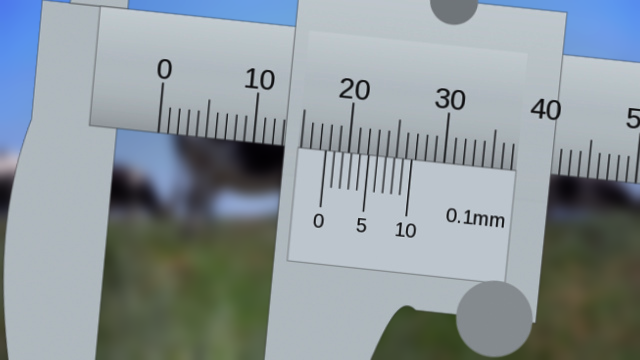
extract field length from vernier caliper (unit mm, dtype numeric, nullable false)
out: 17.6 mm
